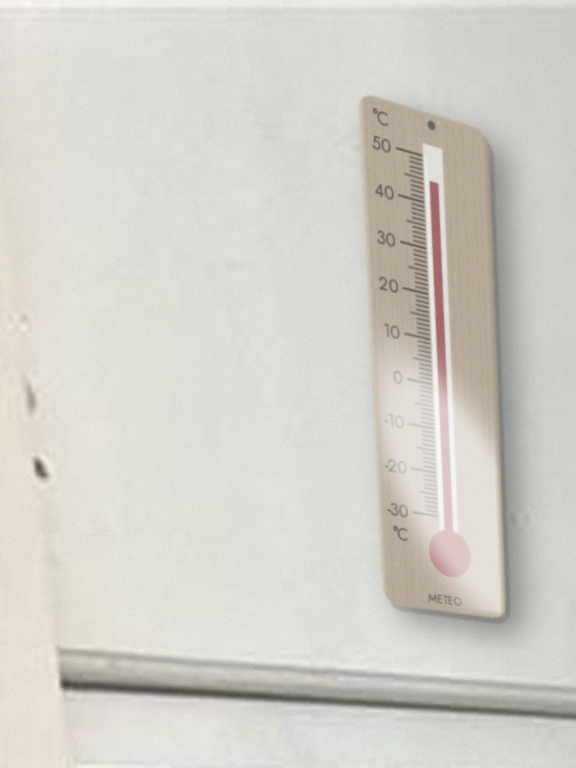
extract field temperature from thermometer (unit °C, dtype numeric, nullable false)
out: 45 °C
